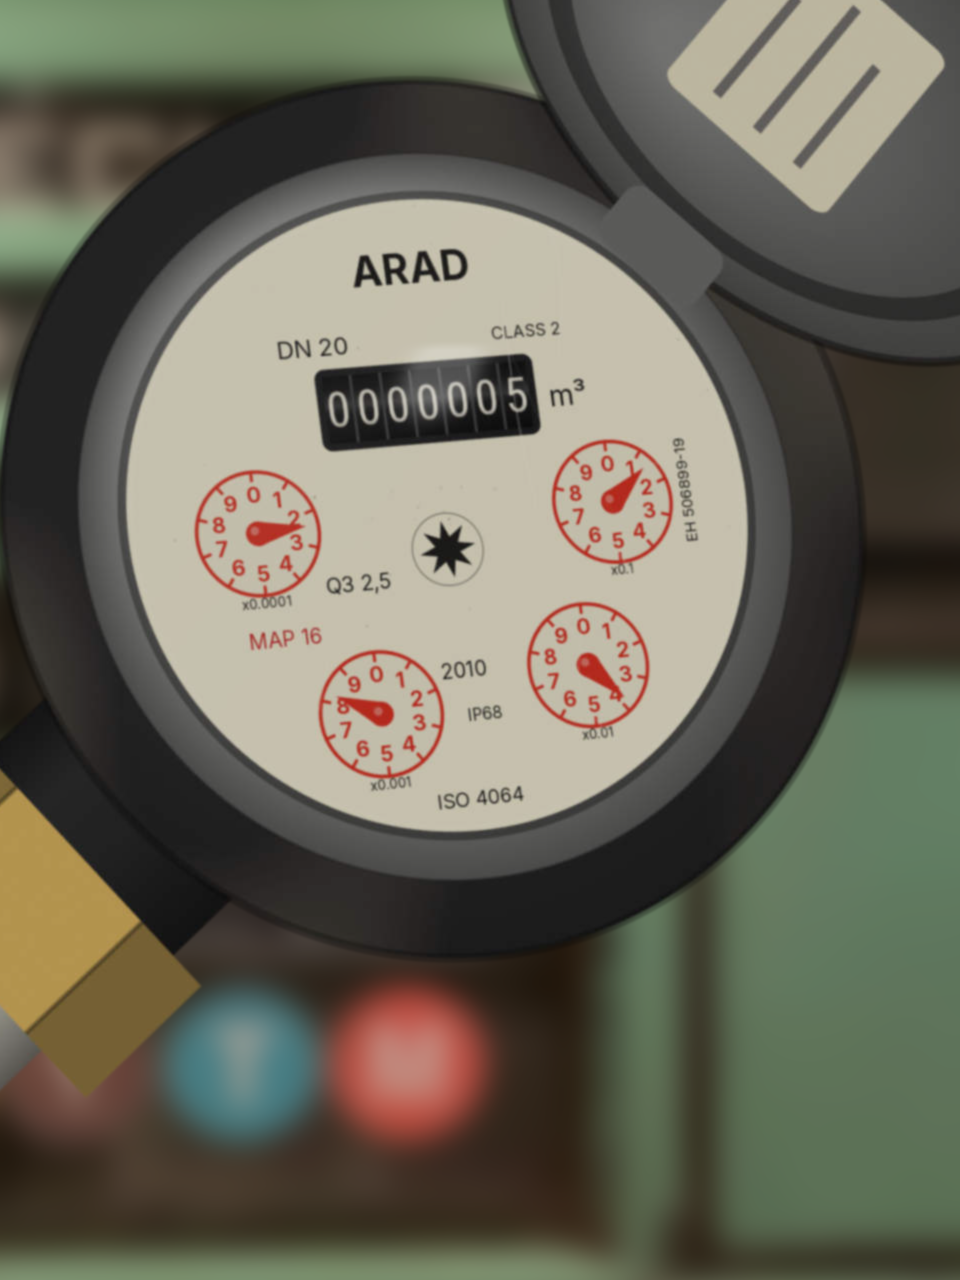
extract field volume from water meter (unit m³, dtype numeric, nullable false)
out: 5.1382 m³
